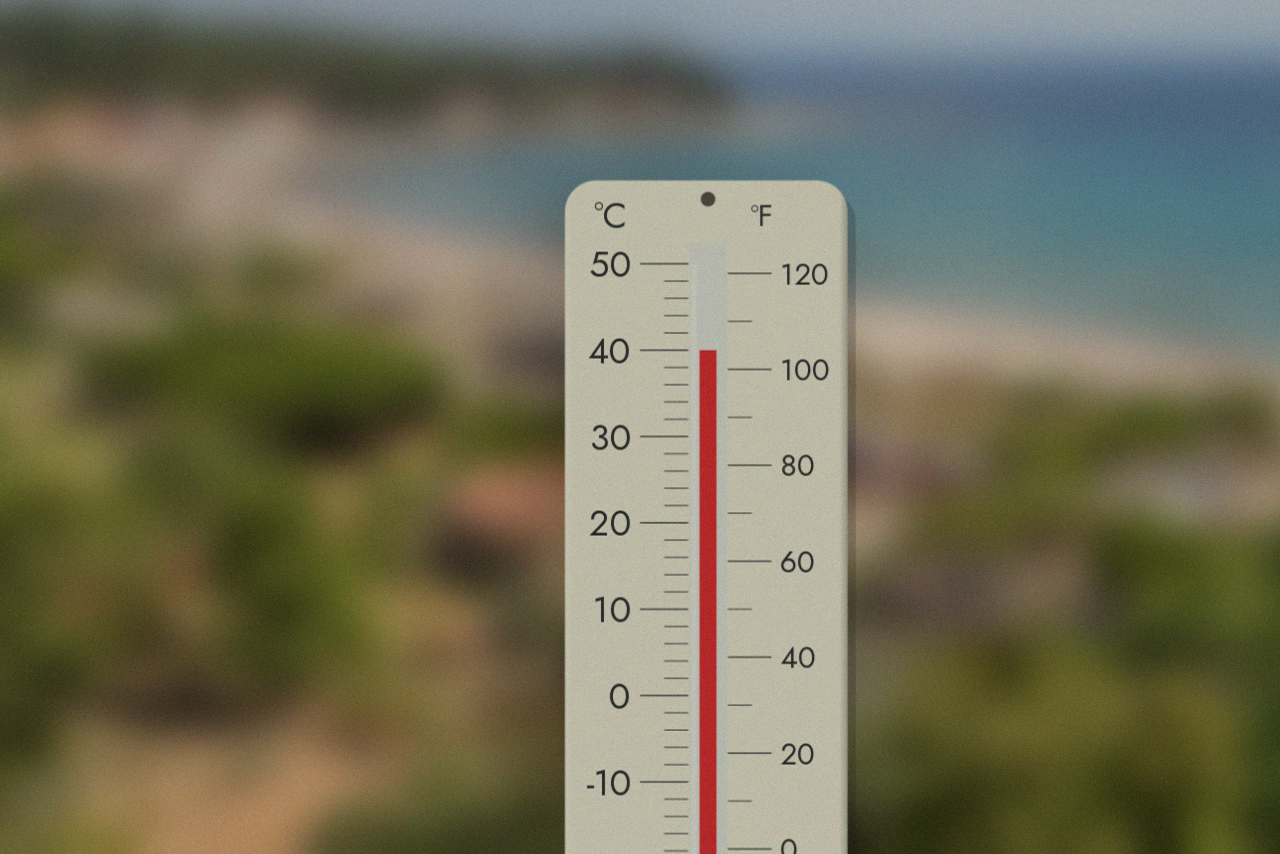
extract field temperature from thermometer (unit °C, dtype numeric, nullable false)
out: 40 °C
